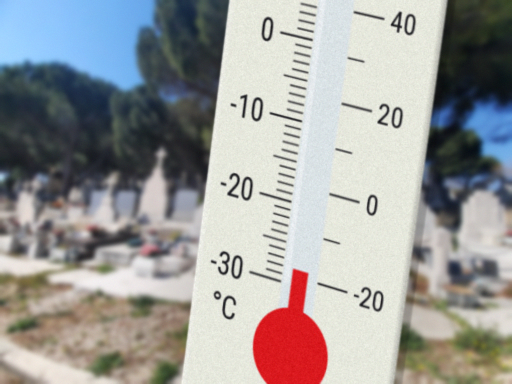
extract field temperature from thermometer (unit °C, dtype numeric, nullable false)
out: -28 °C
